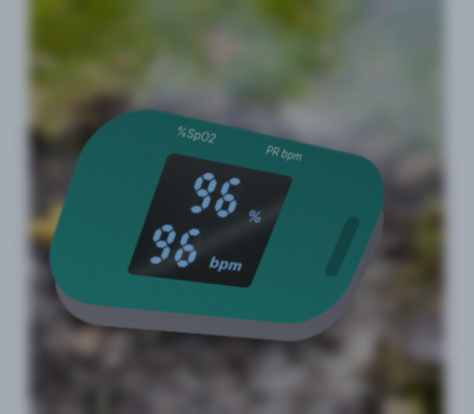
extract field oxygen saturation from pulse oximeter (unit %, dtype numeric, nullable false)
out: 96 %
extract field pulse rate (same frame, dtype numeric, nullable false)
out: 96 bpm
